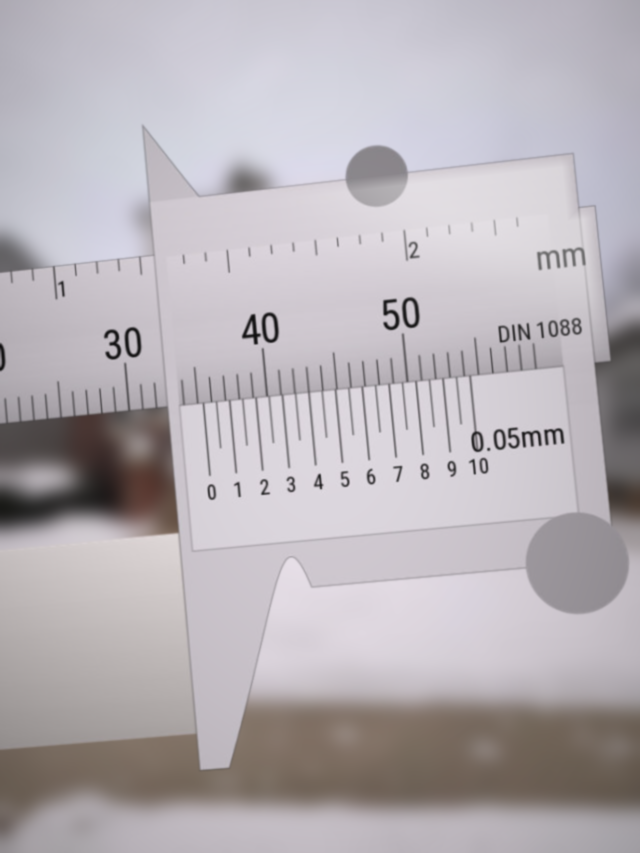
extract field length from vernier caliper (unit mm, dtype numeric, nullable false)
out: 35.4 mm
